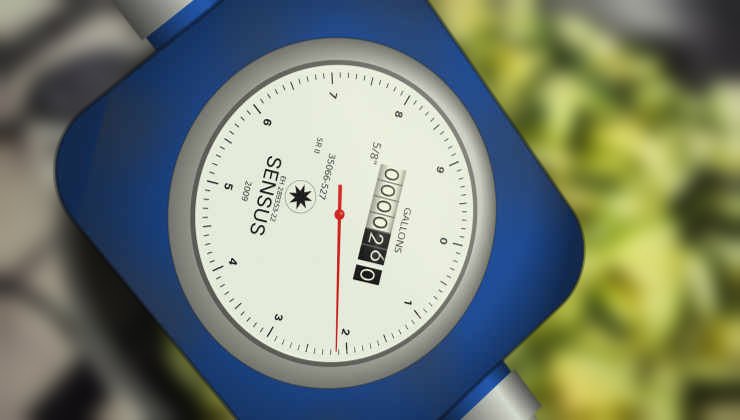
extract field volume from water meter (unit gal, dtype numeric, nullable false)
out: 262.1 gal
